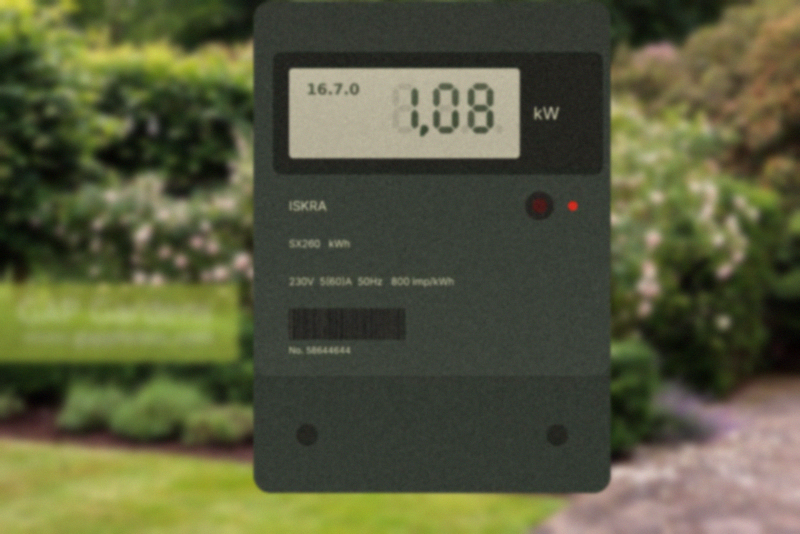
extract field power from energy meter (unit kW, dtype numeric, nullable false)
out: 1.08 kW
